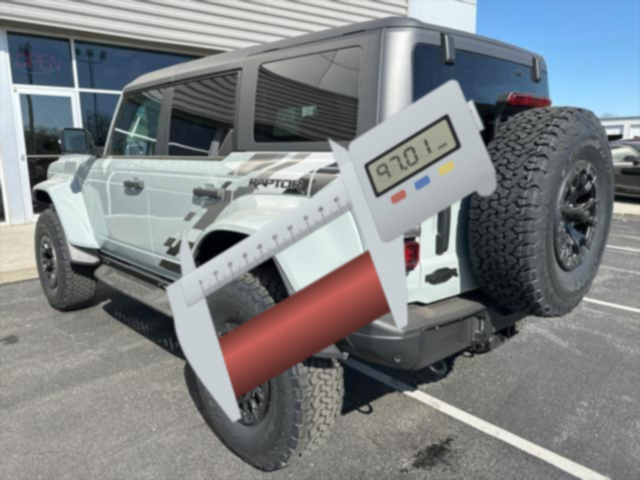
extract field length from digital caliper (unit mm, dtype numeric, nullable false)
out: 97.01 mm
